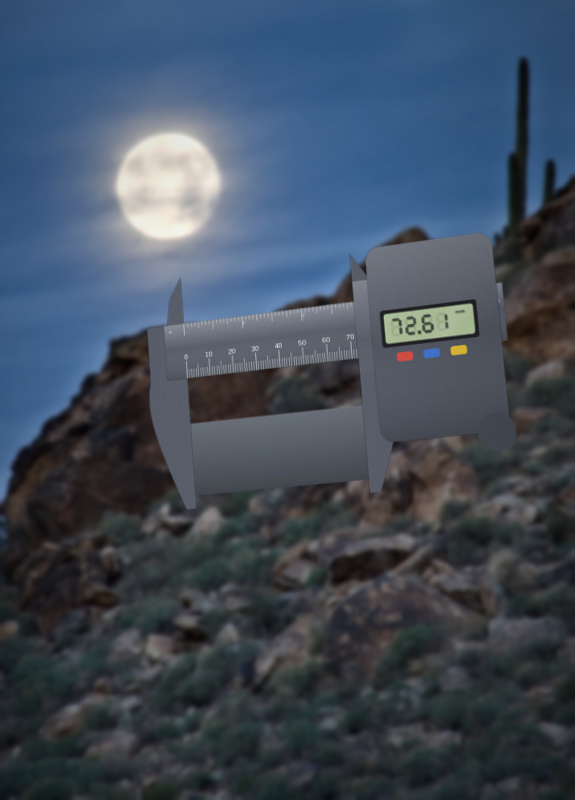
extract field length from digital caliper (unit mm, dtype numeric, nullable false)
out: 72.61 mm
